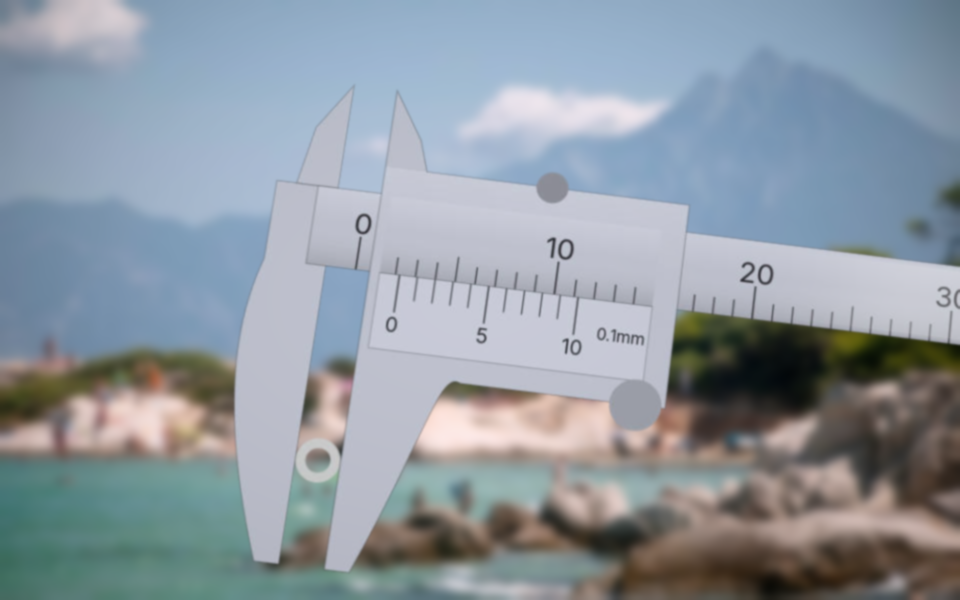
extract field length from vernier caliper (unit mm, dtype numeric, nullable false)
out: 2.2 mm
